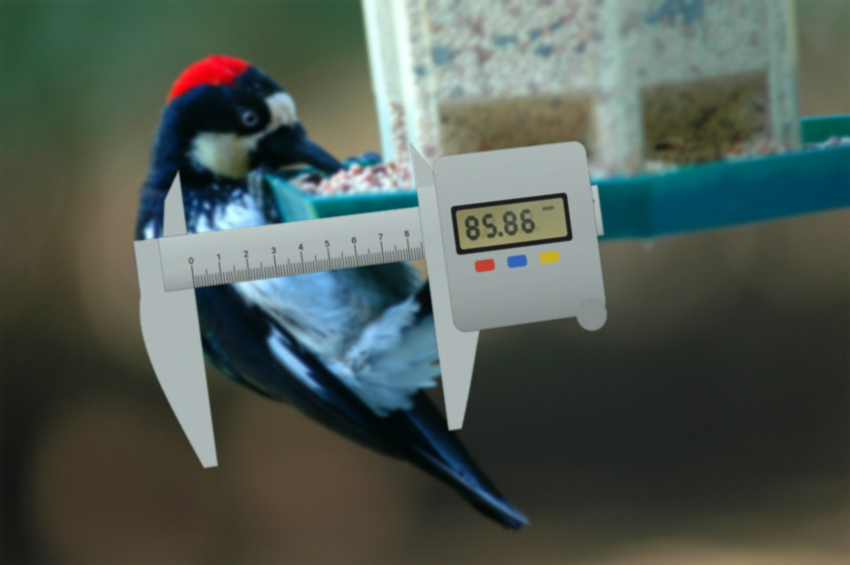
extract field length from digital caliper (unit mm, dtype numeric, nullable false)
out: 85.86 mm
